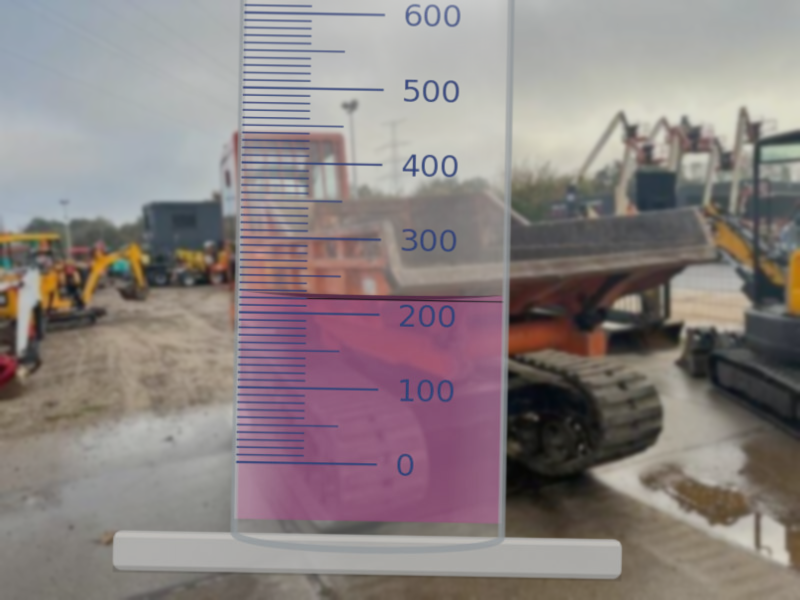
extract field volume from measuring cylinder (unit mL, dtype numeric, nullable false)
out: 220 mL
